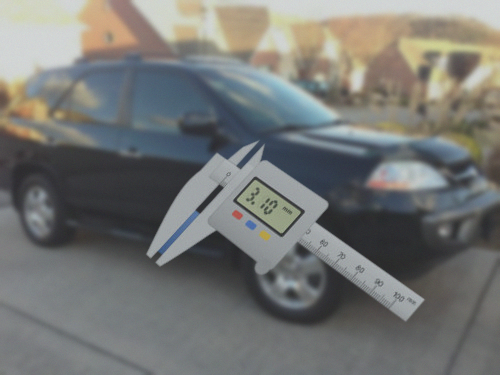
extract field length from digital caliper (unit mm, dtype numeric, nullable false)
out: 3.10 mm
